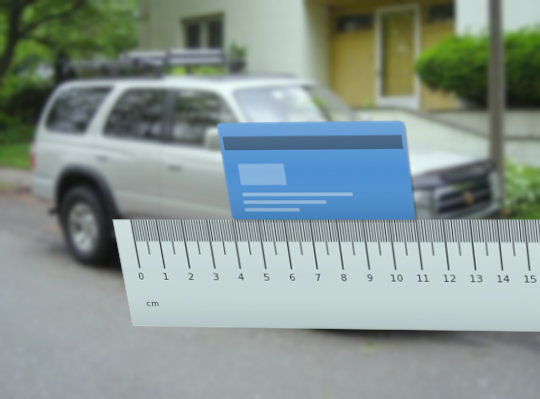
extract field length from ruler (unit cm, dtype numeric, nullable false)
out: 7 cm
